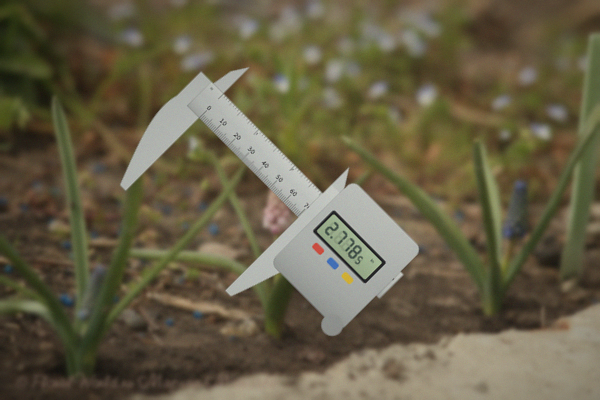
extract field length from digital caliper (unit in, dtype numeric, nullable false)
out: 2.7785 in
